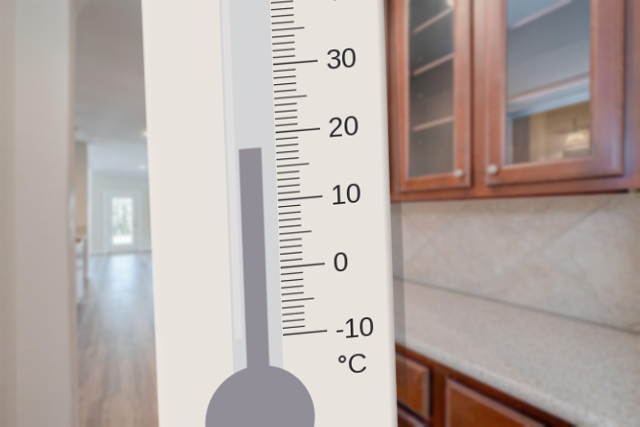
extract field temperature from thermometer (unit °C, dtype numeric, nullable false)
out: 18 °C
